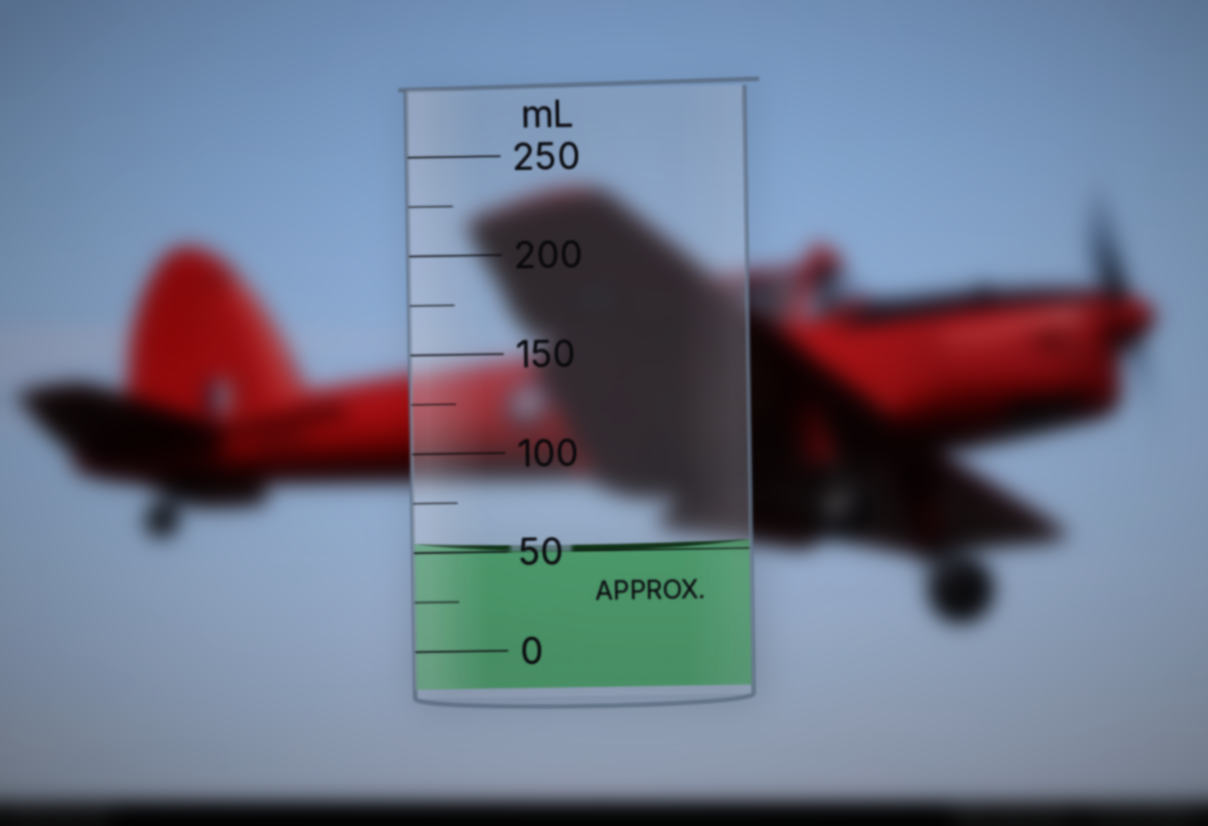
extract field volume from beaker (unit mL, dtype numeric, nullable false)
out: 50 mL
